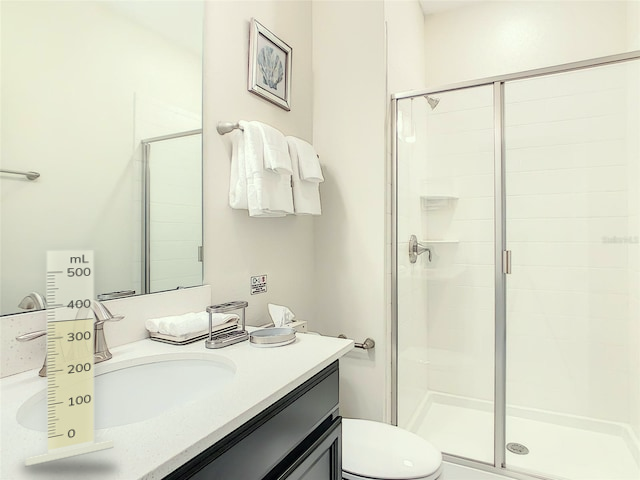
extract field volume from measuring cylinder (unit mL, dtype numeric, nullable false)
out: 350 mL
